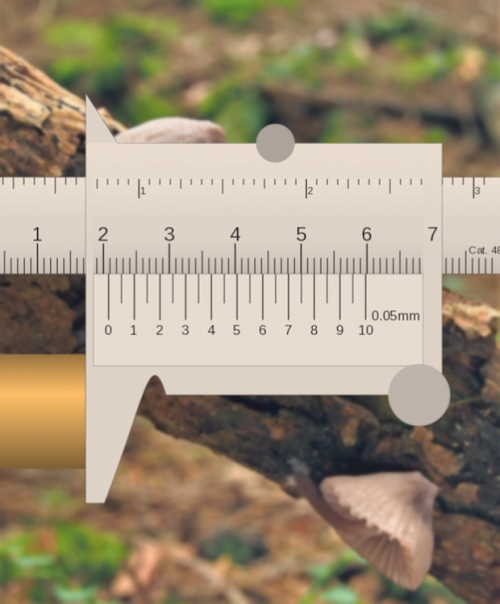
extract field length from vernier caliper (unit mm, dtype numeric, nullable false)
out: 20.8 mm
